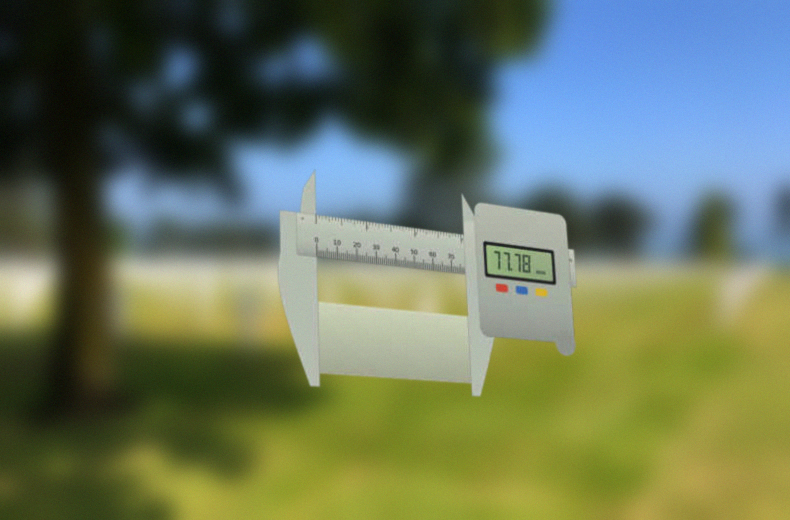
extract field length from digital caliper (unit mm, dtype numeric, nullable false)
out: 77.78 mm
